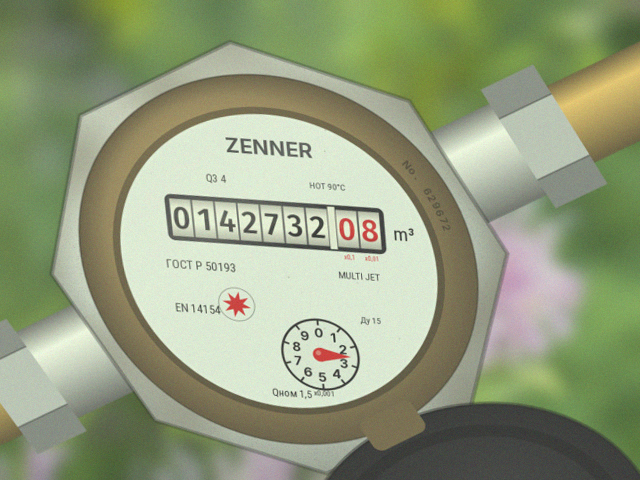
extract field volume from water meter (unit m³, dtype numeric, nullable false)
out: 142732.082 m³
